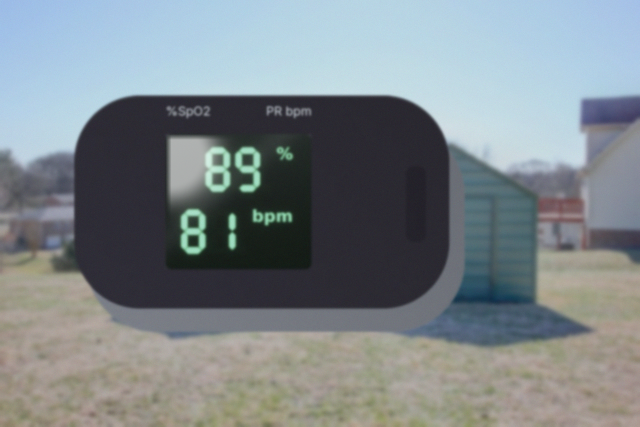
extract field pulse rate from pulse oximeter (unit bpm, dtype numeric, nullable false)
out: 81 bpm
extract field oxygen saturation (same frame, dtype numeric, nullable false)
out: 89 %
